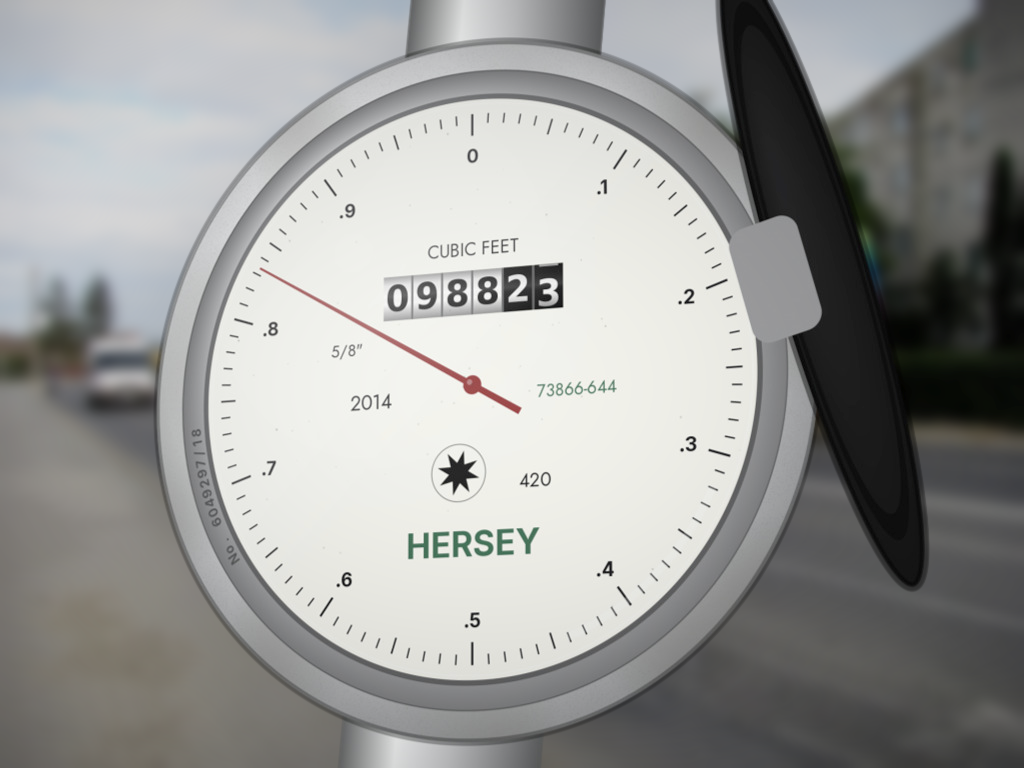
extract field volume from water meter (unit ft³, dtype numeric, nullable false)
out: 98822.83 ft³
